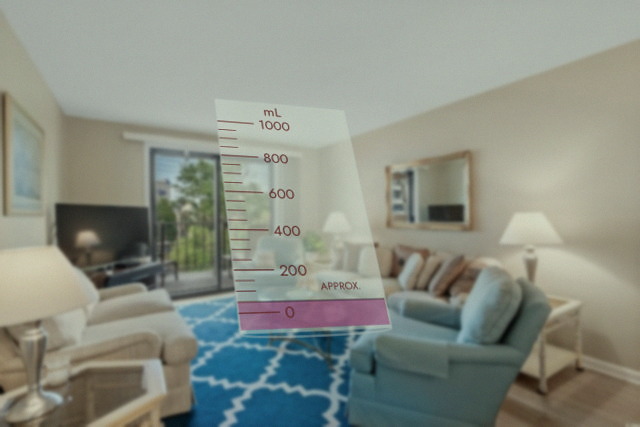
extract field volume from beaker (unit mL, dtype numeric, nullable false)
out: 50 mL
